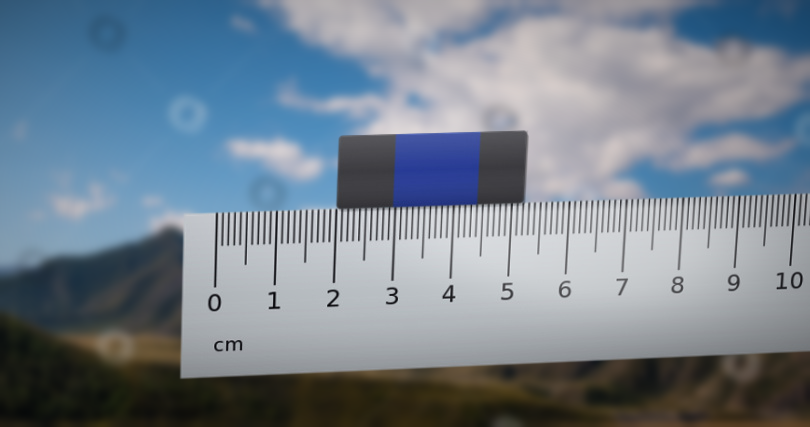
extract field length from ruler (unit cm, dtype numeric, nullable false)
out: 3.2 cm
